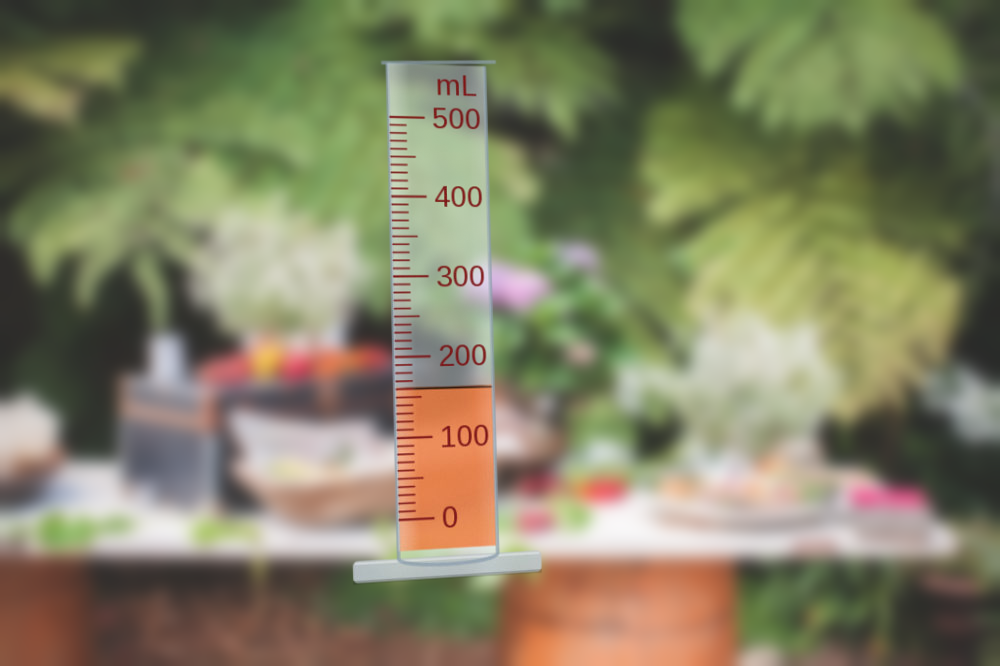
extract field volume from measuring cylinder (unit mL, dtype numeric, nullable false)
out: 160 mL
